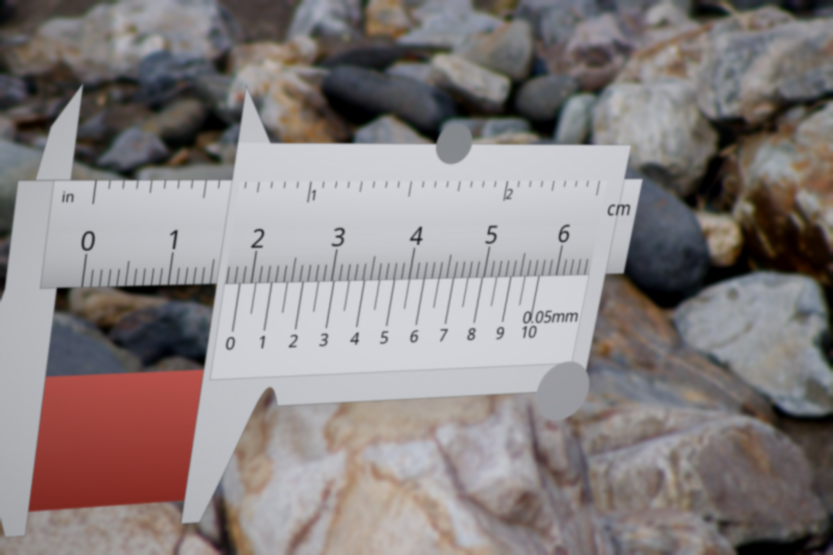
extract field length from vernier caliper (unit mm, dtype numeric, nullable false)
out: 18.6 mm
